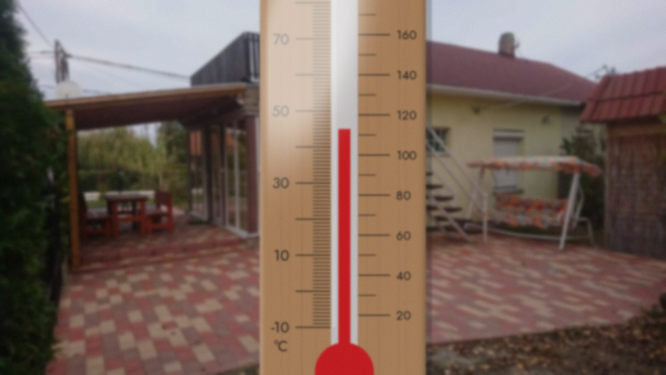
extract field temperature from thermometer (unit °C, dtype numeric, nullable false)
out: 45 °C
